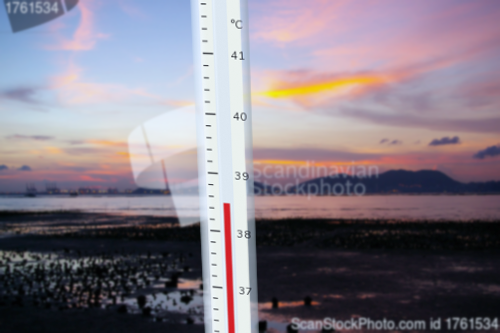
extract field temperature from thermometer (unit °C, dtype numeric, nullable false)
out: 38.5 °C
